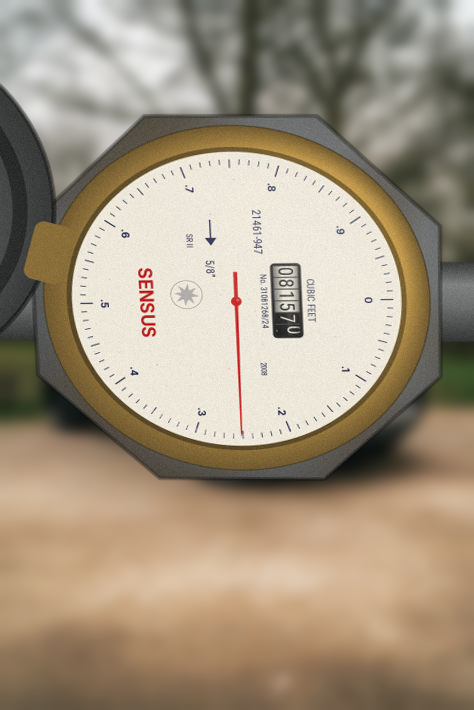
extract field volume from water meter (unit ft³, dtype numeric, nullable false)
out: 81570.25 ft³
